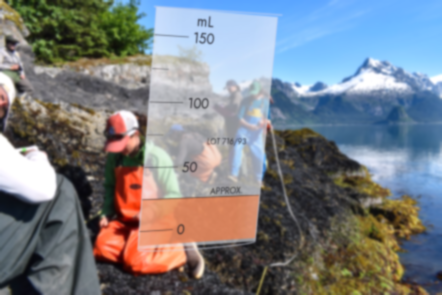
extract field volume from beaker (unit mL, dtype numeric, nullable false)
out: 25 mL
